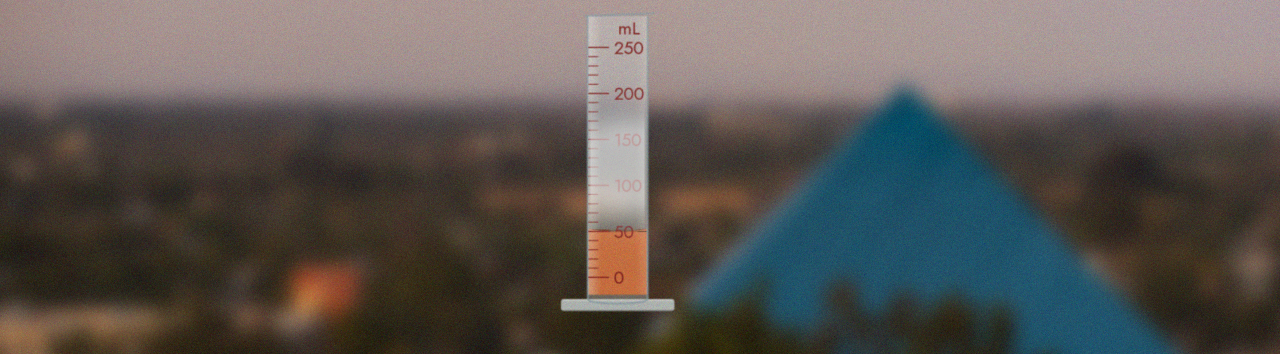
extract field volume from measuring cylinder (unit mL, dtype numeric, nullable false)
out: 50 mL
